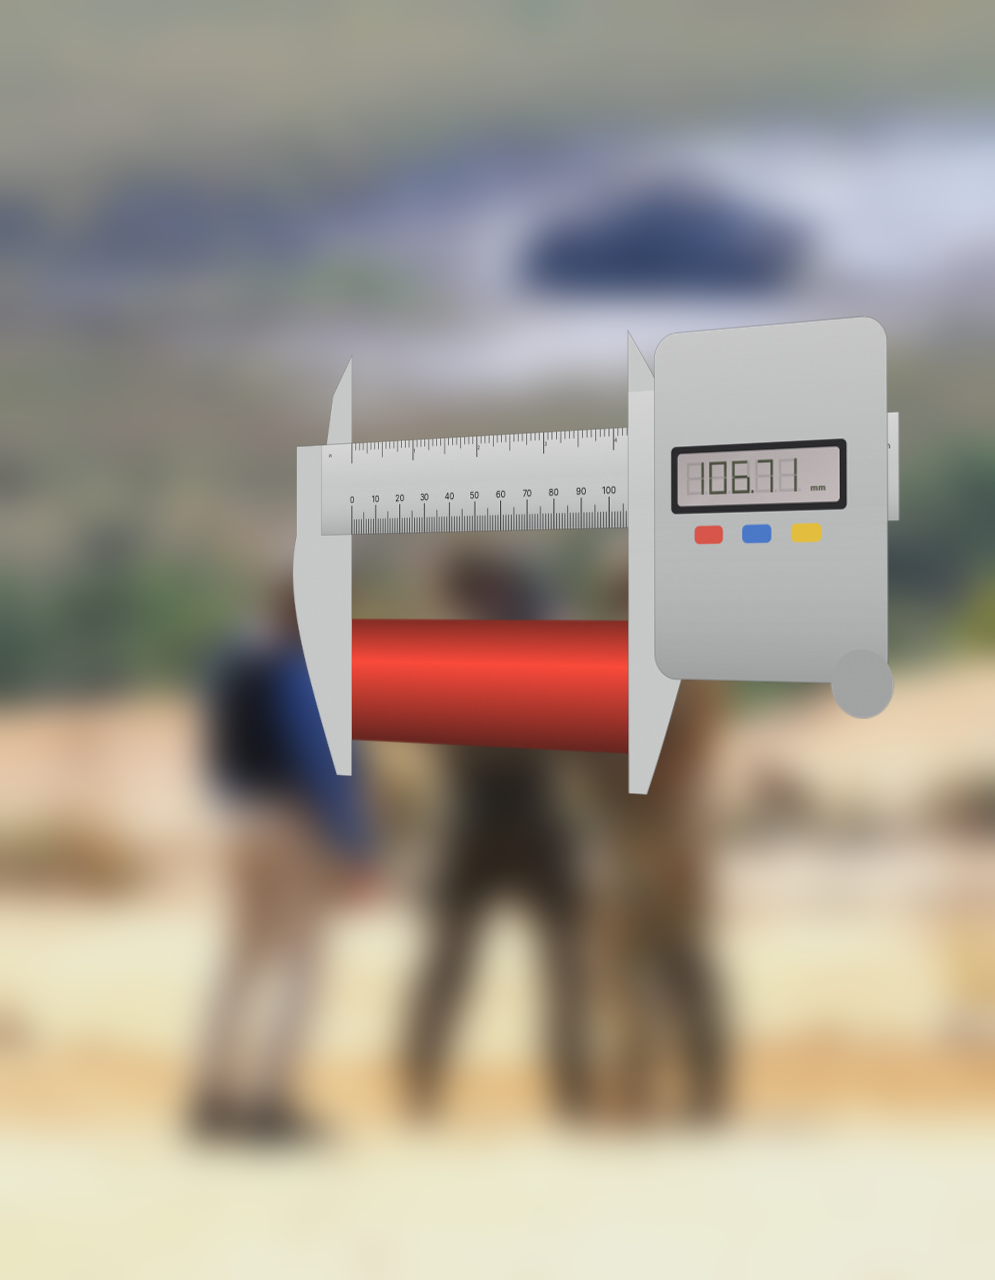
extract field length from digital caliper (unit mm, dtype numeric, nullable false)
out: 106.71 mm
